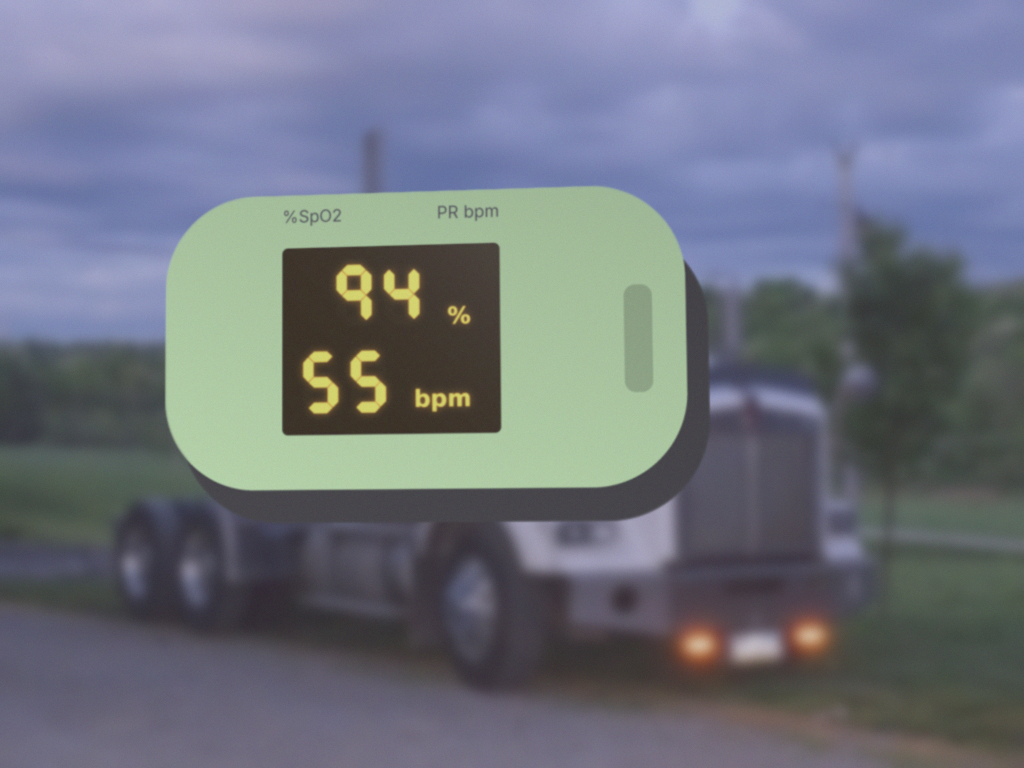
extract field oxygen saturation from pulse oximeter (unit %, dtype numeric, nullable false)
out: 94 %
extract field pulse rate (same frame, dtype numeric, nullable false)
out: 55 bpm
